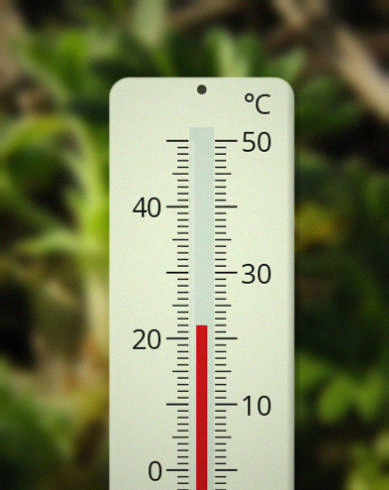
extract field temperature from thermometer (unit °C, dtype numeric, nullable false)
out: 22 °C
